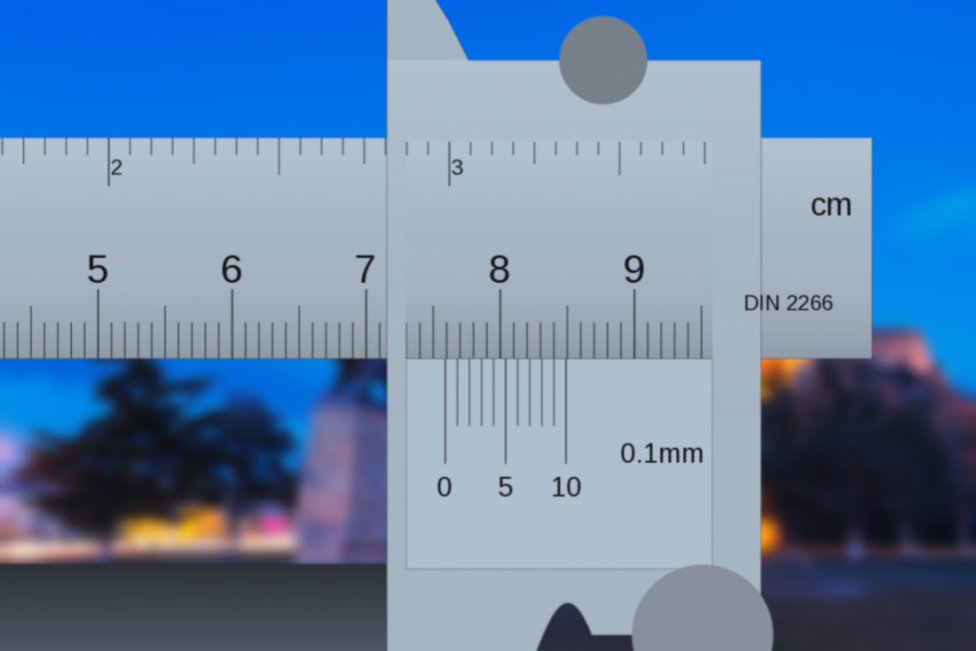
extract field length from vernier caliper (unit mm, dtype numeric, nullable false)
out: 75.9 mm
